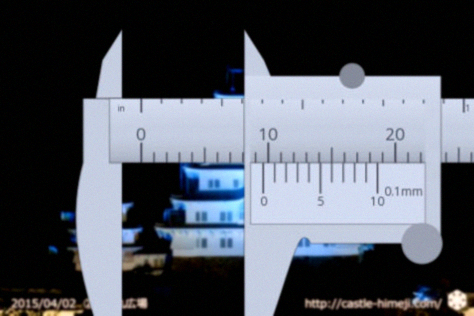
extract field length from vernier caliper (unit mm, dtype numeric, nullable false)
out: 9.6 mm
